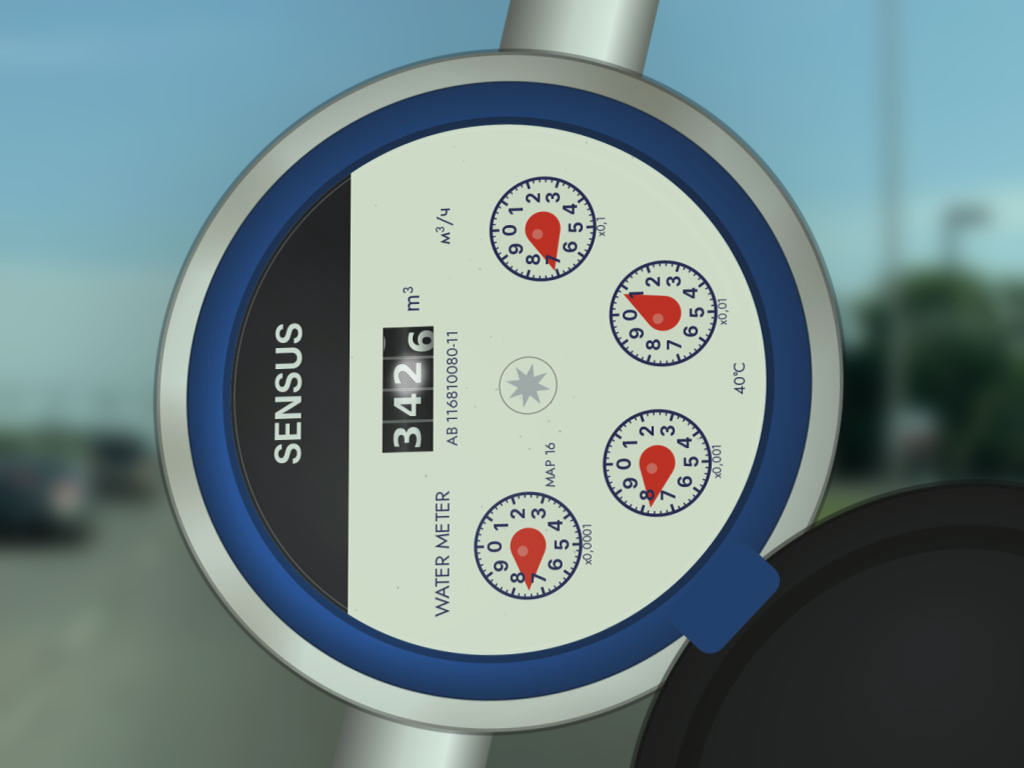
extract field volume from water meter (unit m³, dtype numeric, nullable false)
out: 3425.7077 m³
